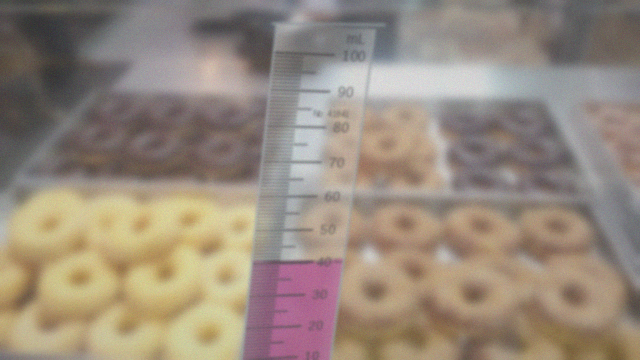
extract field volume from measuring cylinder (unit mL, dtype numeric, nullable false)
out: 40 mL
